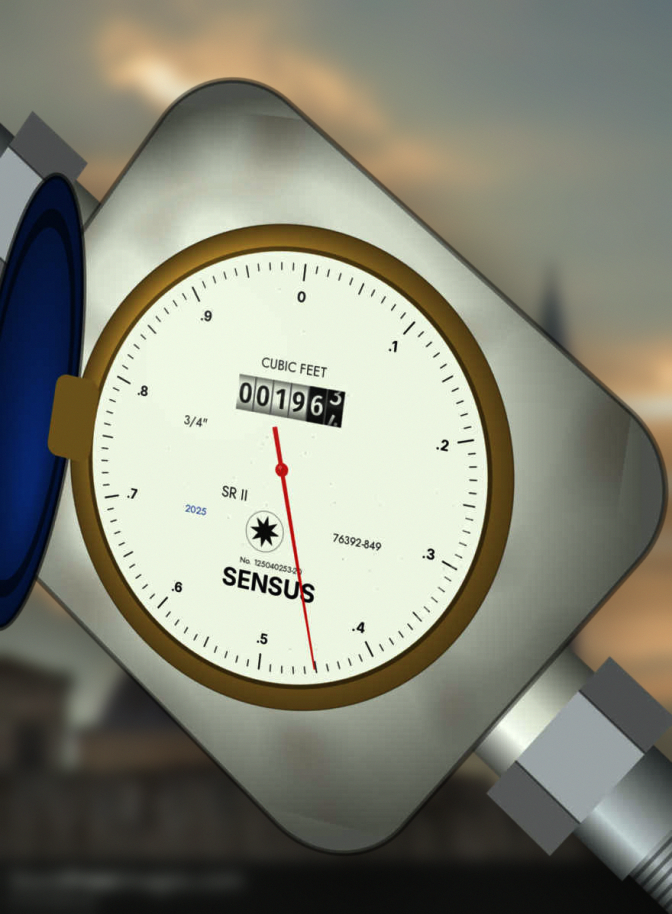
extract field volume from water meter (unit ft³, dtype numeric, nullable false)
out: 1963.45 ft³
